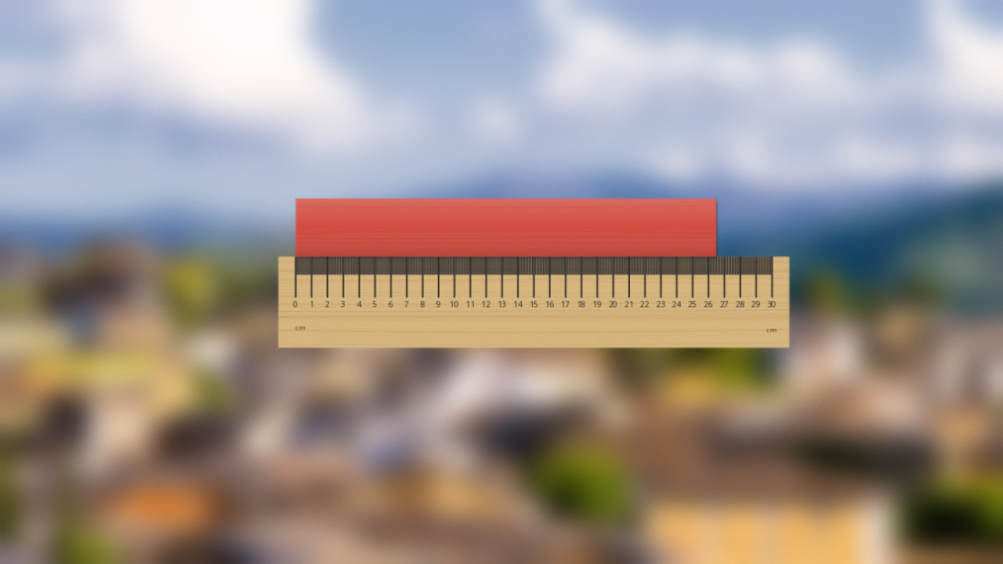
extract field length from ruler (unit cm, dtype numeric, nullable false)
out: 26.5 cm
